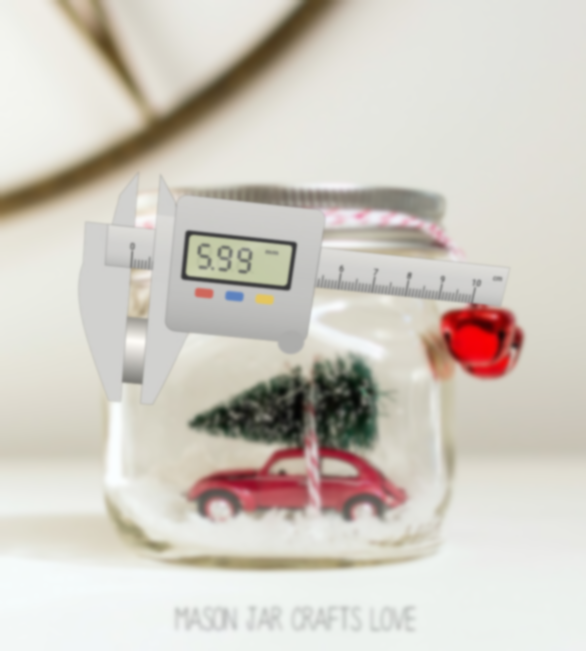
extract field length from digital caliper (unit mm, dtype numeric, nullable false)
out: 5.99 mm
